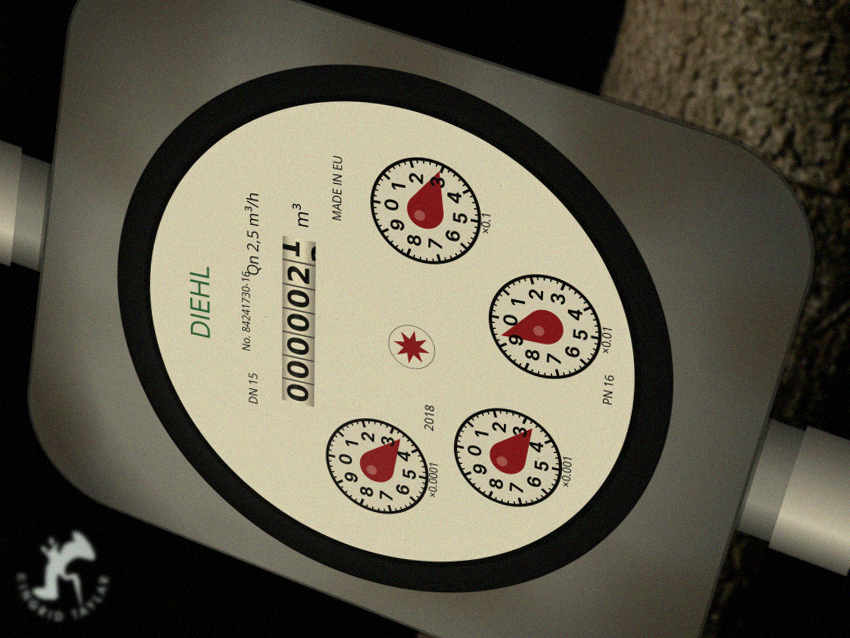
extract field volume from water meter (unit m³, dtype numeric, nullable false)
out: 21.2933 m³
